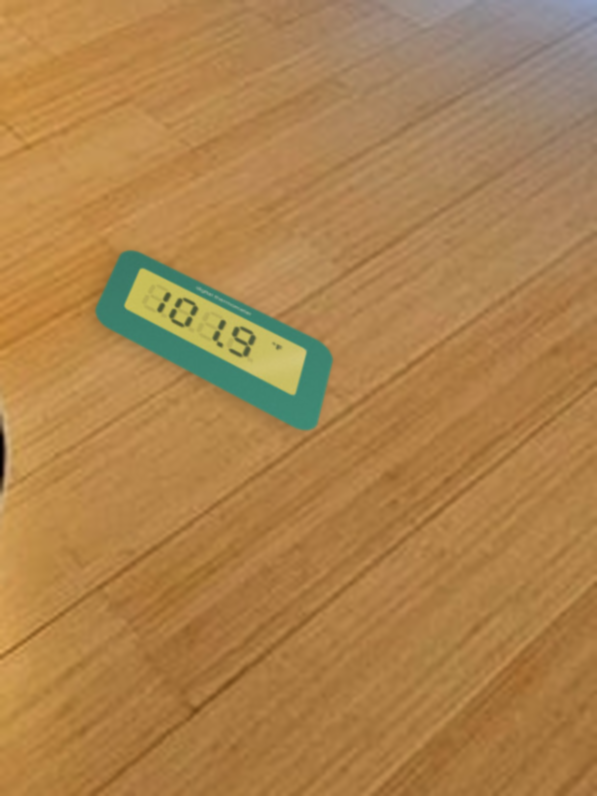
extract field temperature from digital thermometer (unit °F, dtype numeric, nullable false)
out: 101.9 °F
